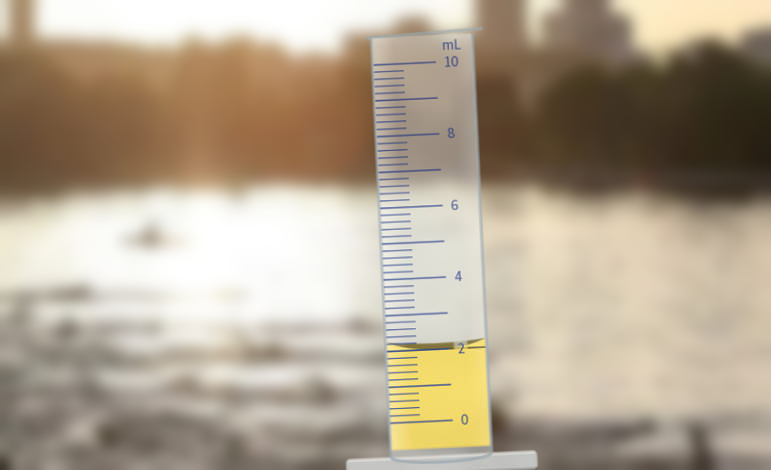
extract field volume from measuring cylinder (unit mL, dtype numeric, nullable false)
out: 2 mL
